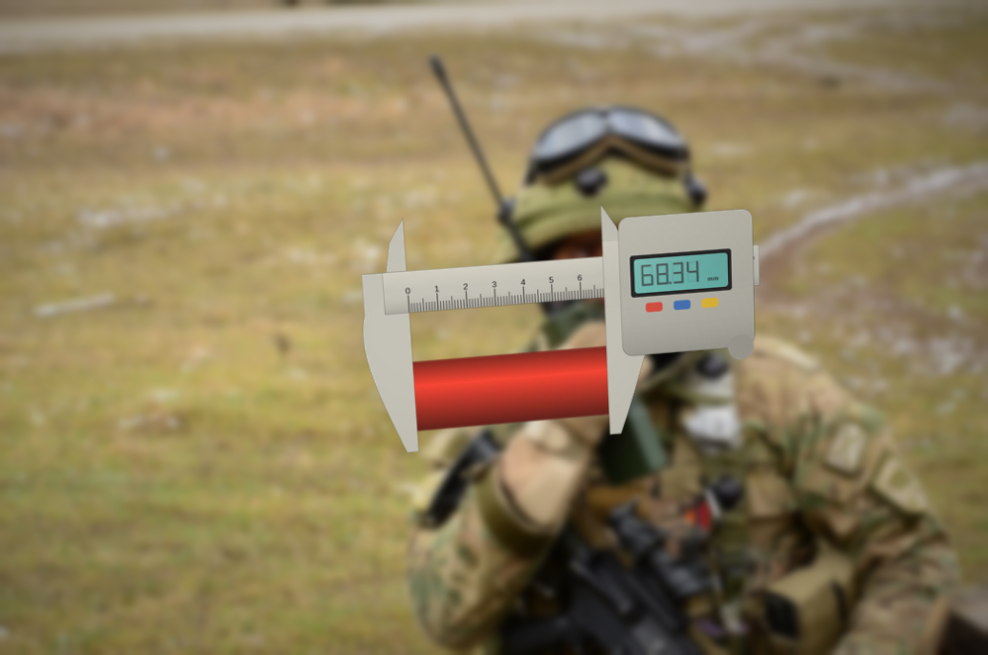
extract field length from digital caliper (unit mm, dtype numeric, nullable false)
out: 68.34 mm
